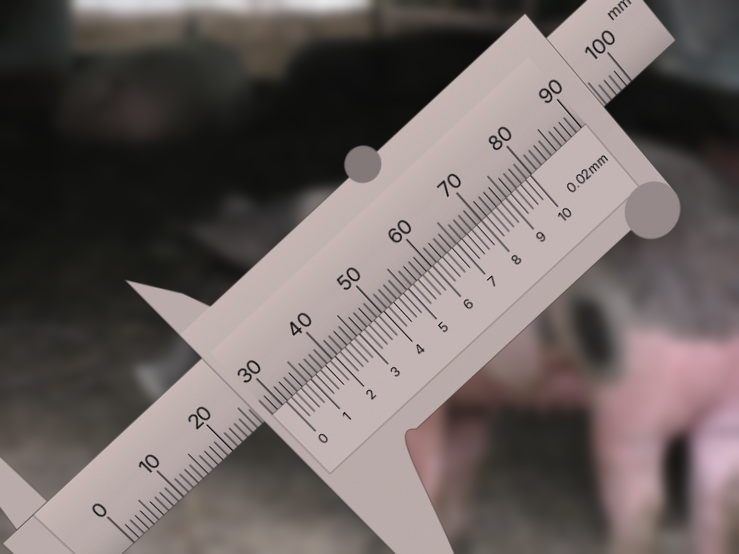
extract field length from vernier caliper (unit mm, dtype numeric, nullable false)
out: 30.8 mm
